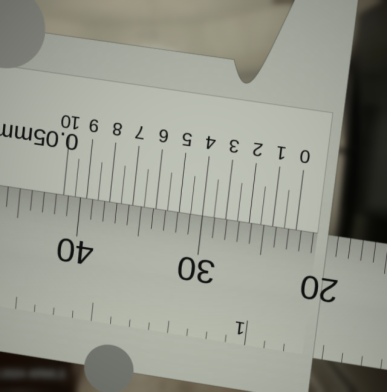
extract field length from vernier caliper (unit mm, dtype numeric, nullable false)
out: 22.4 mm
